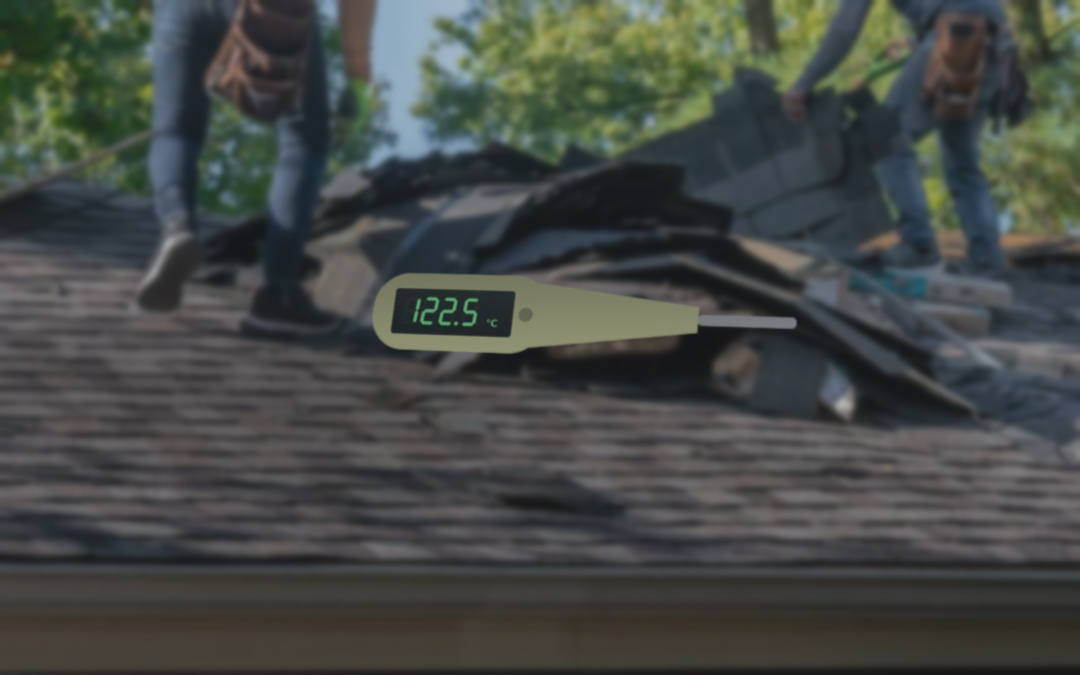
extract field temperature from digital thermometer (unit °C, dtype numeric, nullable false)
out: 122.5 °C
